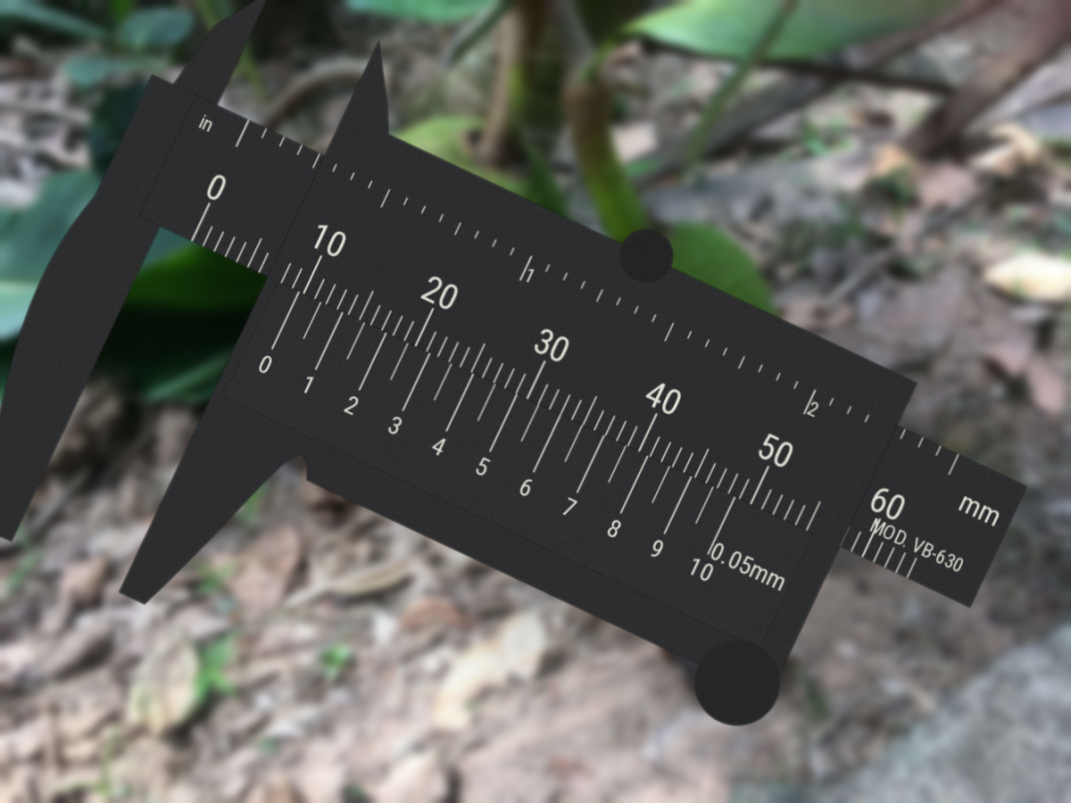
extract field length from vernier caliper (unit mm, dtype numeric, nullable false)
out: 9.6 mm
